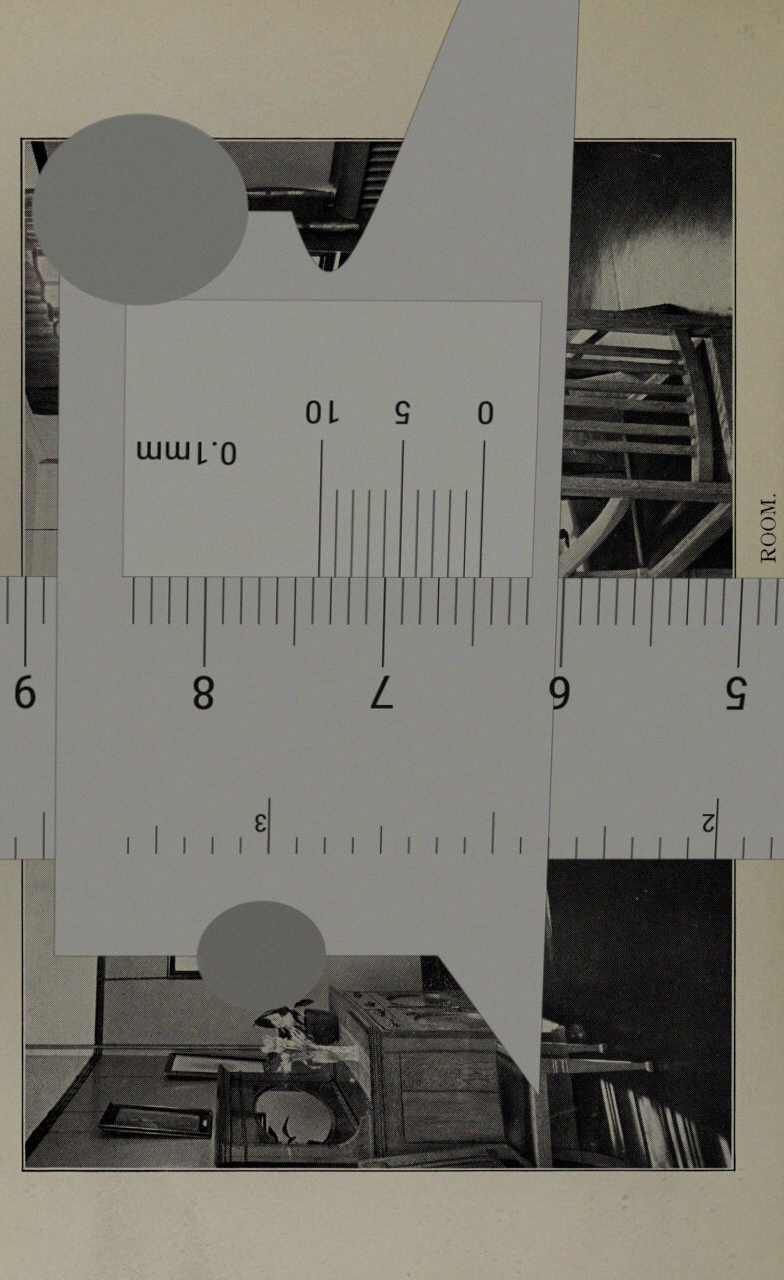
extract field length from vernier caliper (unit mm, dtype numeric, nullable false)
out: 64.7 mm
